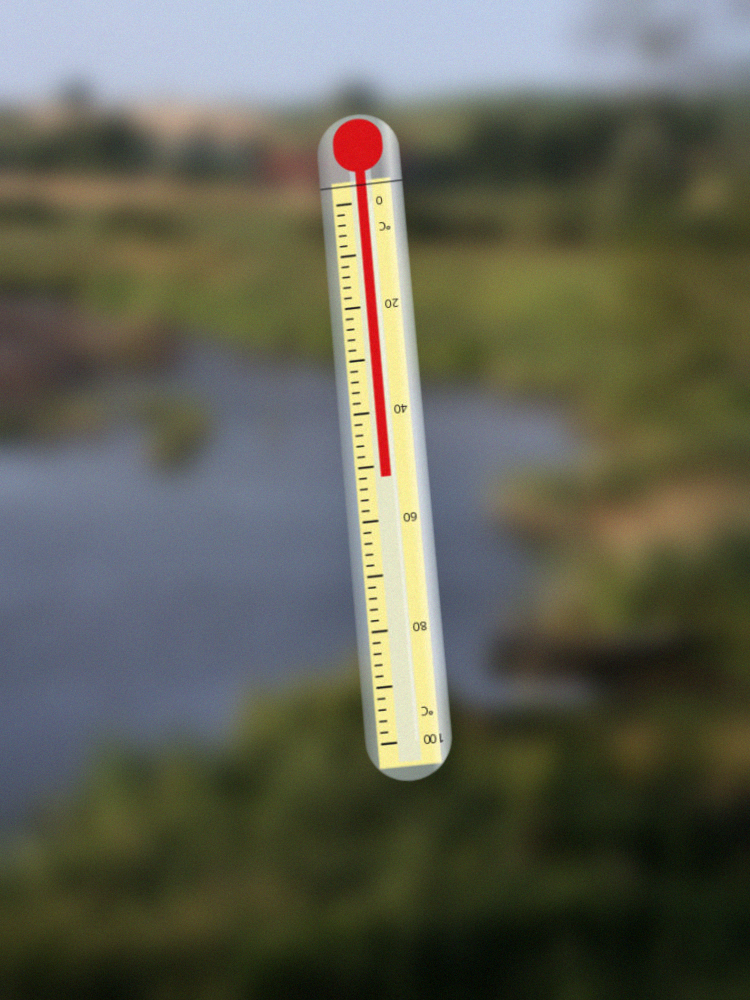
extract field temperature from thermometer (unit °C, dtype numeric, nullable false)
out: 52 °C
